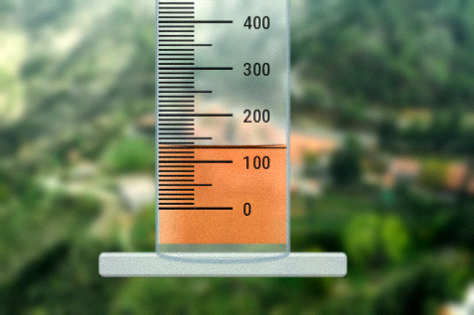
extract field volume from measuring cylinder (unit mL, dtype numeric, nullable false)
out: 130 mL
